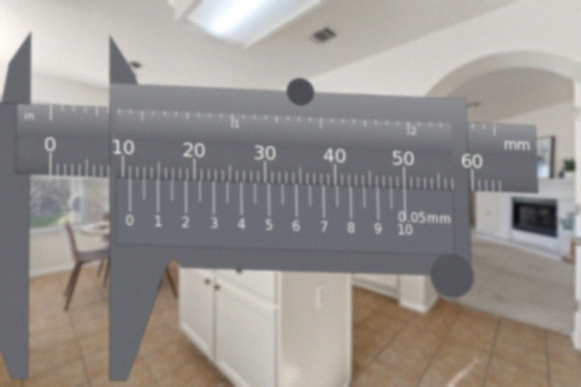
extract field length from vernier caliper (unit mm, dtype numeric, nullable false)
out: 11.0 mm
